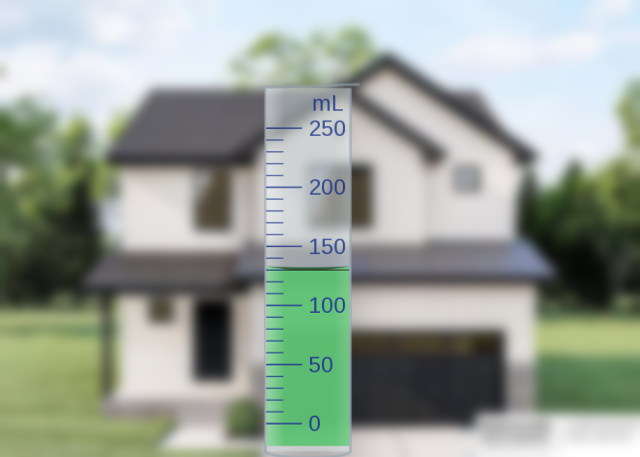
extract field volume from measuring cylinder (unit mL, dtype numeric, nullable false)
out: 130 mL
